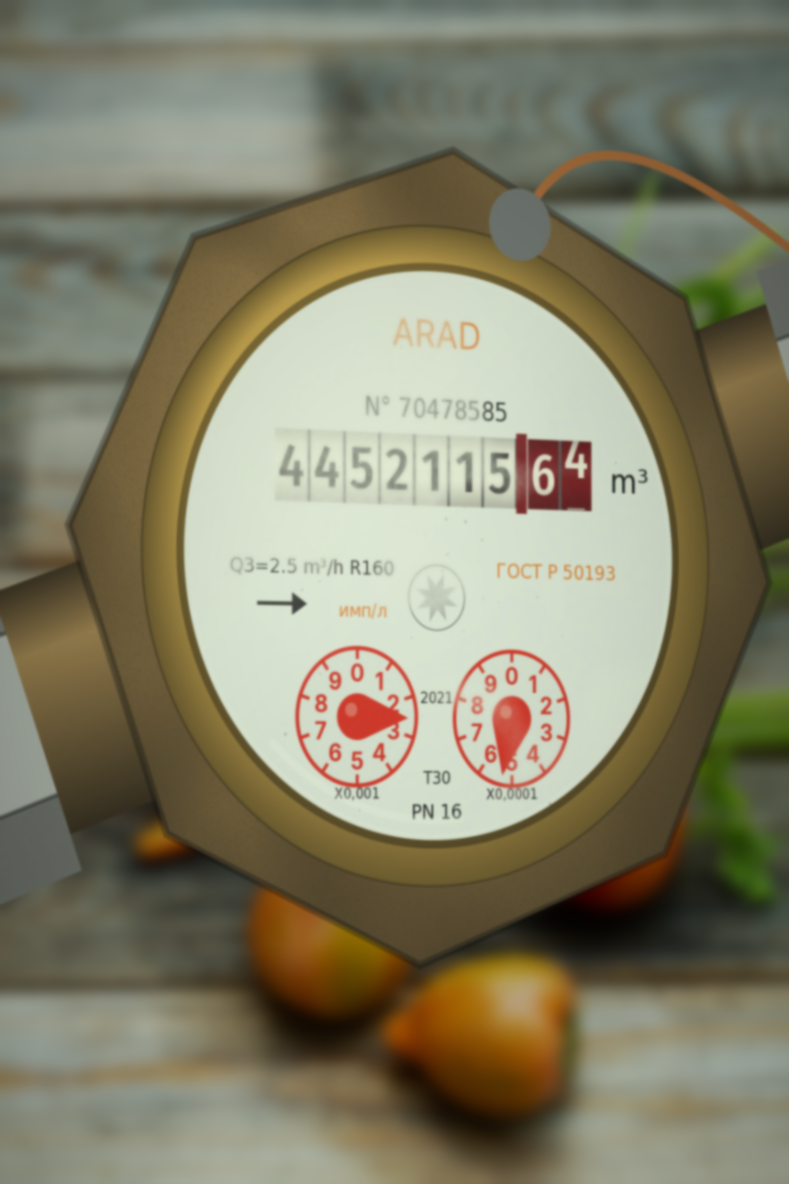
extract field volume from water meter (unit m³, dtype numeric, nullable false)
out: 4452115.6425 m³
